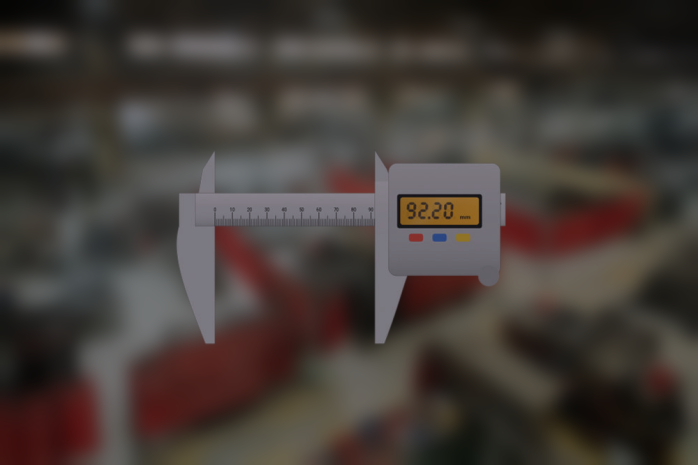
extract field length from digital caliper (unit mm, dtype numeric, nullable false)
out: 92.20 mm
